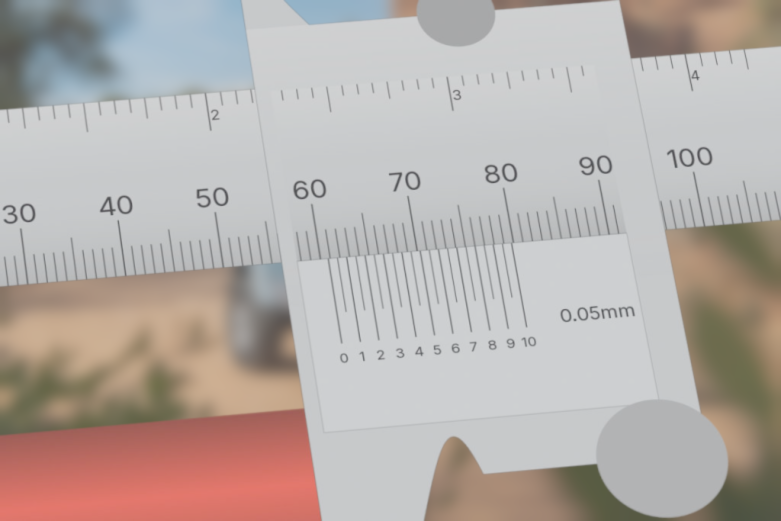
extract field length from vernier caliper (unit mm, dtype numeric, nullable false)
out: 60.8 mm
